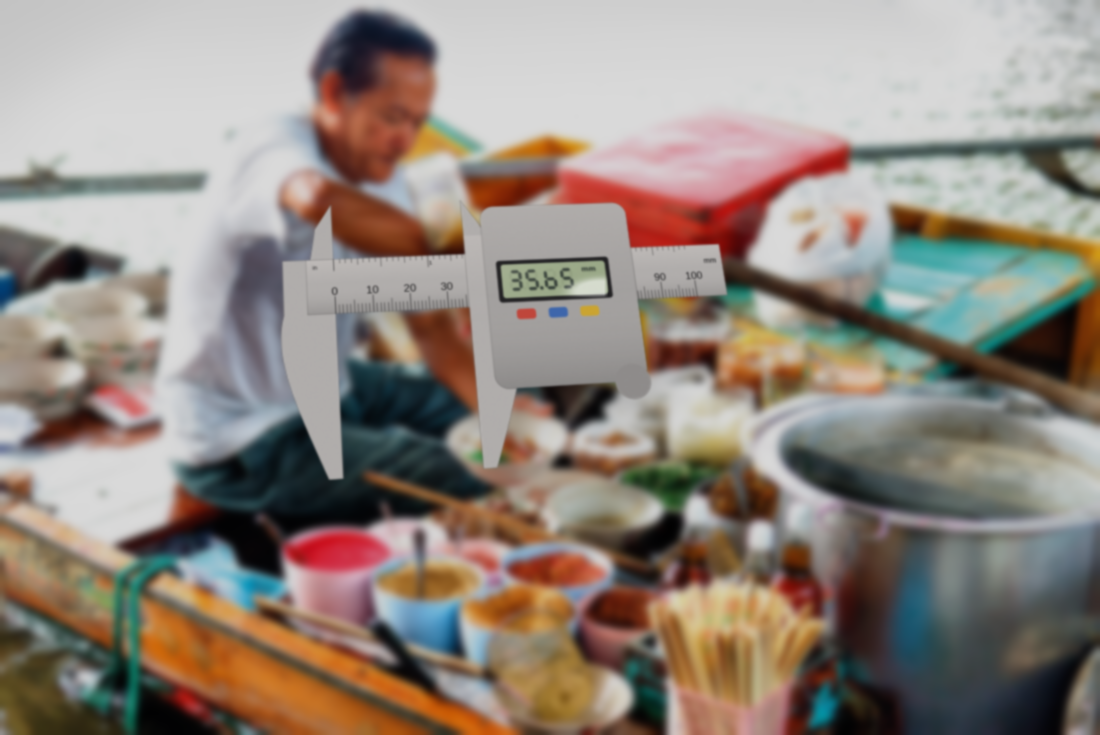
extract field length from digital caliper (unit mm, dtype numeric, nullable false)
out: 35.65 mm
